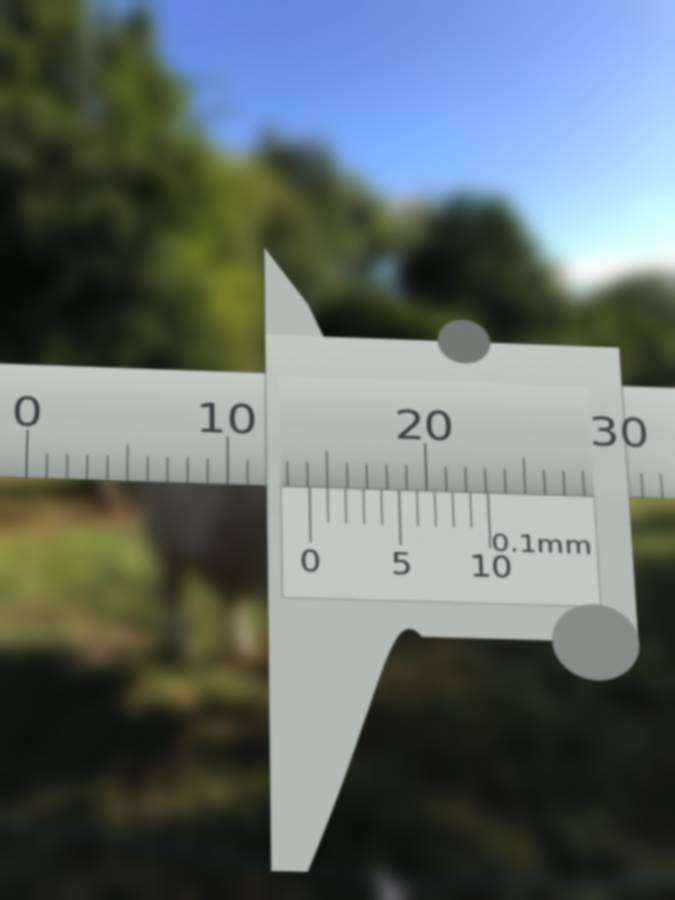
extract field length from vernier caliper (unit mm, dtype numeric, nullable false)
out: 14.1 mm
